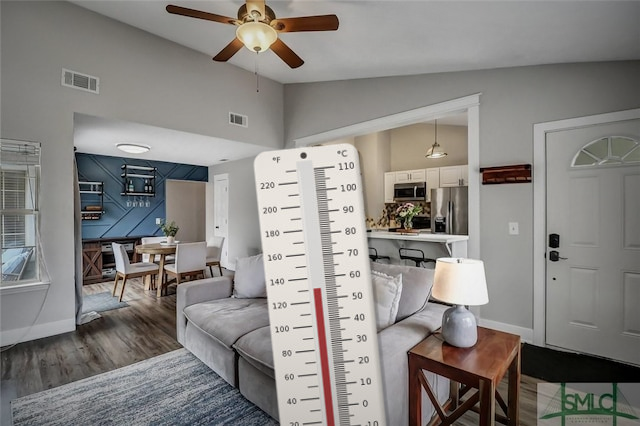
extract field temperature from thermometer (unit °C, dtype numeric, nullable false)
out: 55 °C
